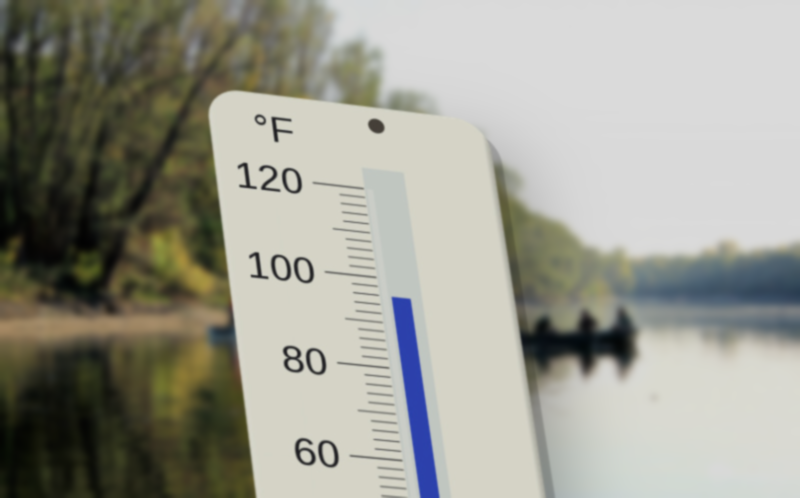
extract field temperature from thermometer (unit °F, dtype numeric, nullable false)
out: 96 °F
